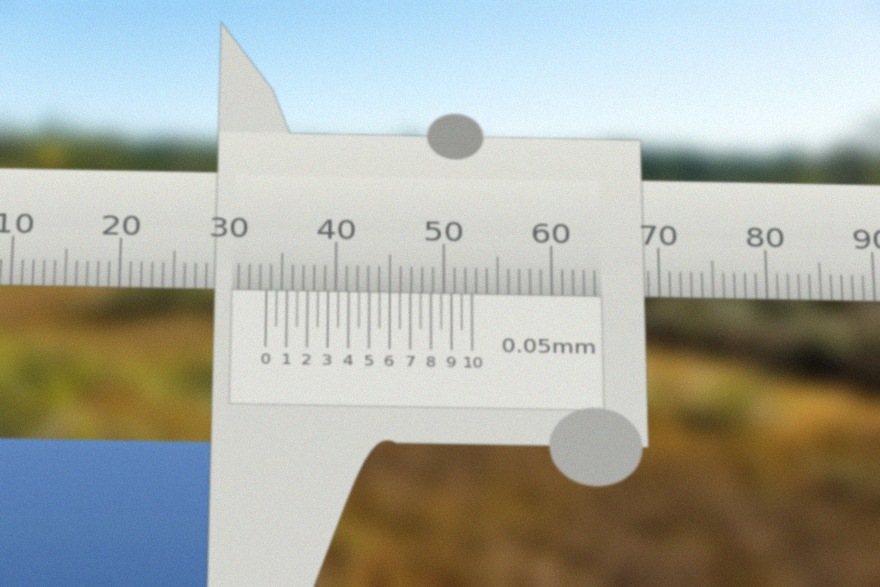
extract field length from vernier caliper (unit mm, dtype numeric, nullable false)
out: 33.6 mm
